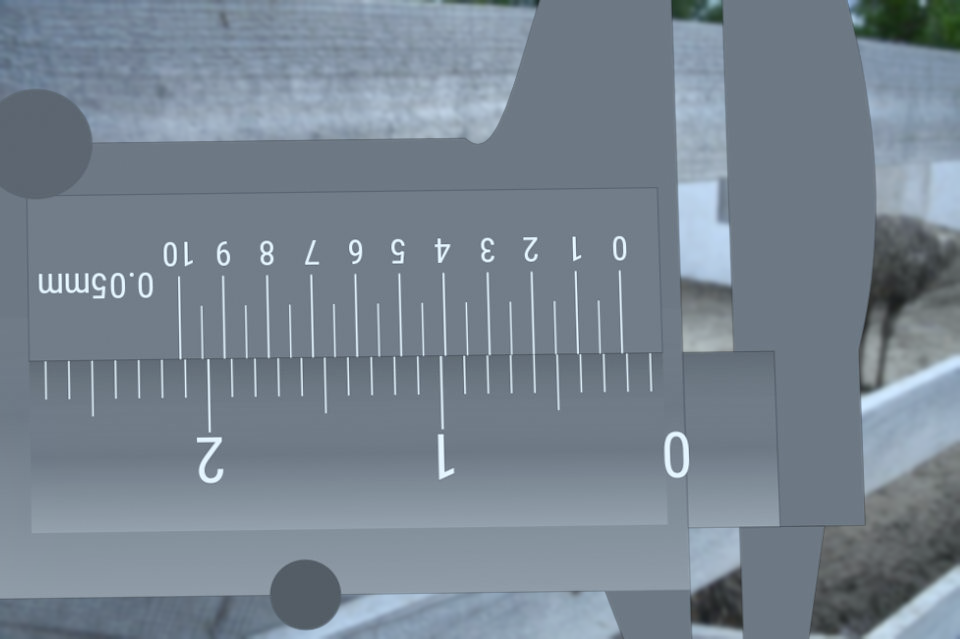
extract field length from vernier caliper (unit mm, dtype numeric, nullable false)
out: 2.20 mm
